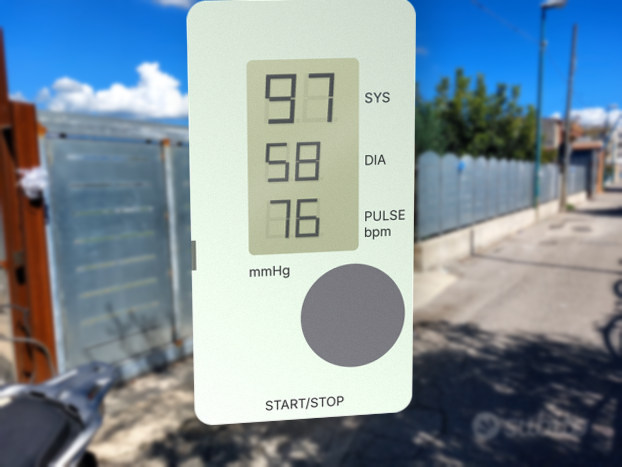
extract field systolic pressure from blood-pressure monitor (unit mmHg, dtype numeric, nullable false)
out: 97 mmHg
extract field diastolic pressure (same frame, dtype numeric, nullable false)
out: 58 mmHg
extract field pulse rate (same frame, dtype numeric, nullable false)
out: 76 bpm
